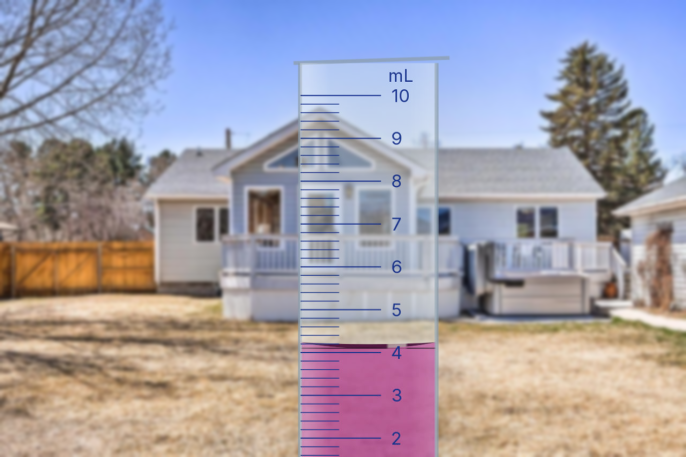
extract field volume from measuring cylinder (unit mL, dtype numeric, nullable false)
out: 4.1 mL
